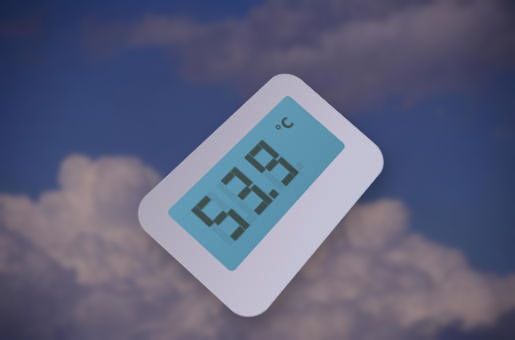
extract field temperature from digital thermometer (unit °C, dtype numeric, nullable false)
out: 53.9 °C
